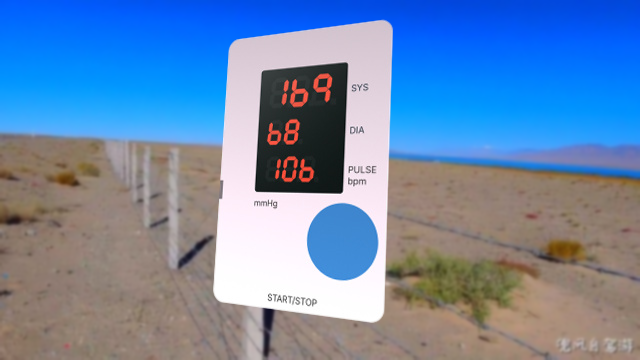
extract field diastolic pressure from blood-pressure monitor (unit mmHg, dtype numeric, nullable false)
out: 68 mmHg
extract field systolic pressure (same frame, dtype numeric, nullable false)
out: 169 mmHg
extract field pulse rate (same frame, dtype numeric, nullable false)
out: 106 bpm
